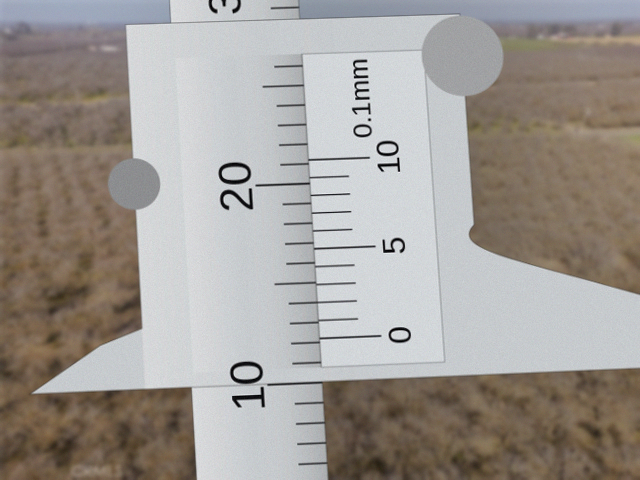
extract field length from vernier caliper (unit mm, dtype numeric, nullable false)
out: 12.2 mm
